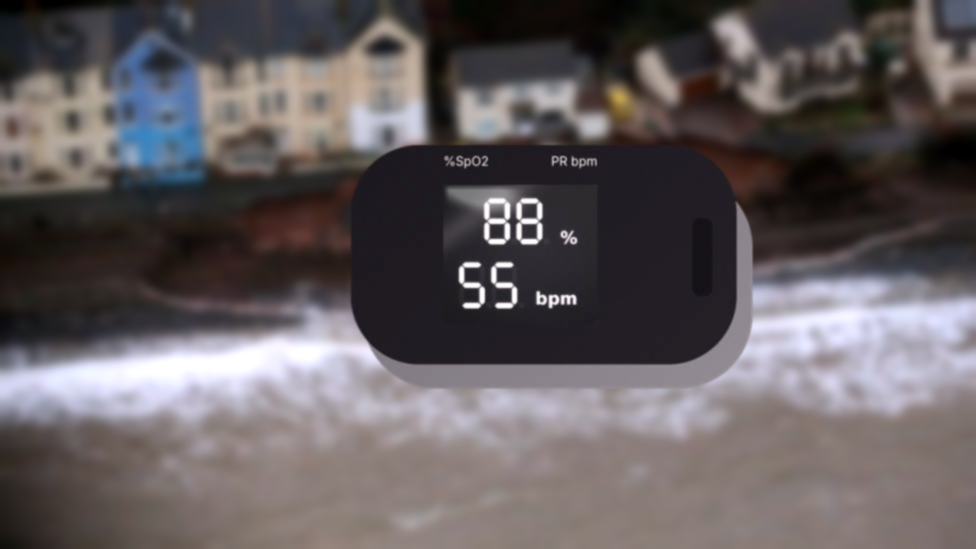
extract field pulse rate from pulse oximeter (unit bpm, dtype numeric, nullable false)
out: 55 bpm
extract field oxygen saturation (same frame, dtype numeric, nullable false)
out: 88 %
